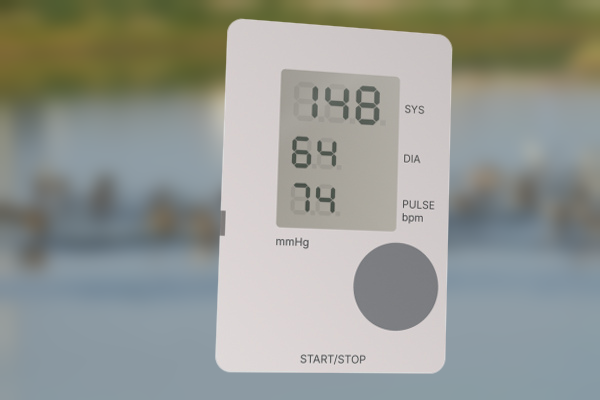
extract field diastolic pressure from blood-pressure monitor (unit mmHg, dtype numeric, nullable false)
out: 64 mmHg
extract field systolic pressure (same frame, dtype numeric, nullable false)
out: 148 mmHg
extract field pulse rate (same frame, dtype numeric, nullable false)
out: 74 bpm
